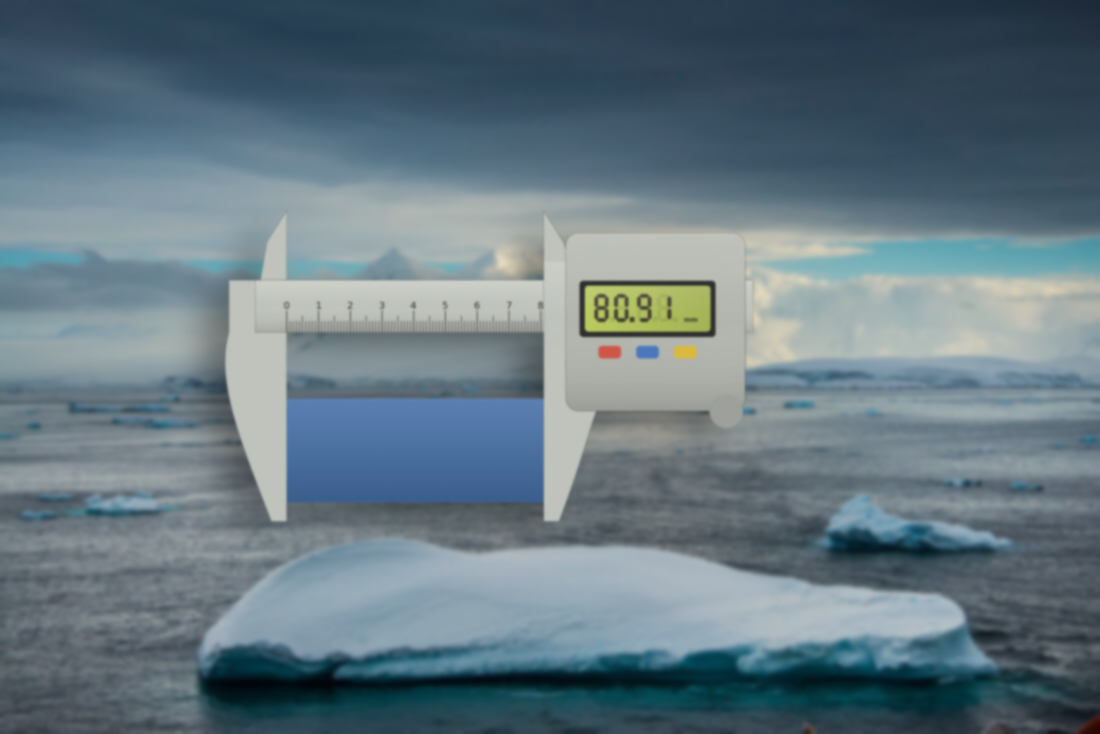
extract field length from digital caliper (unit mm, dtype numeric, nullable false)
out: 80.91 mm
